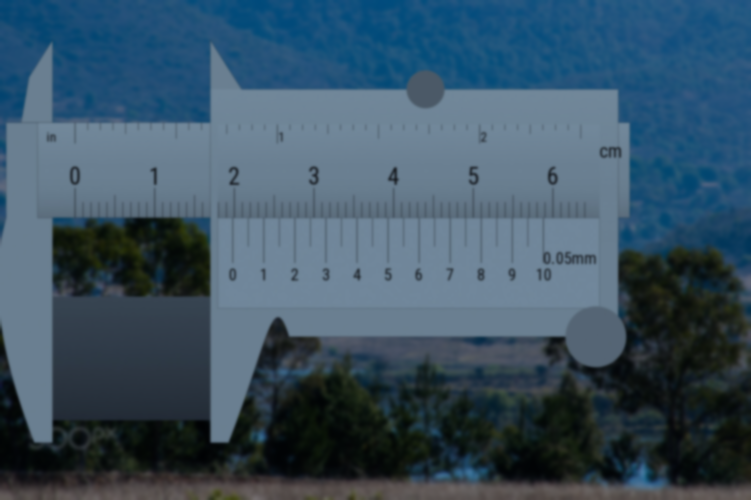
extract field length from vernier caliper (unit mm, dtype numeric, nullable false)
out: 19.8 mm
